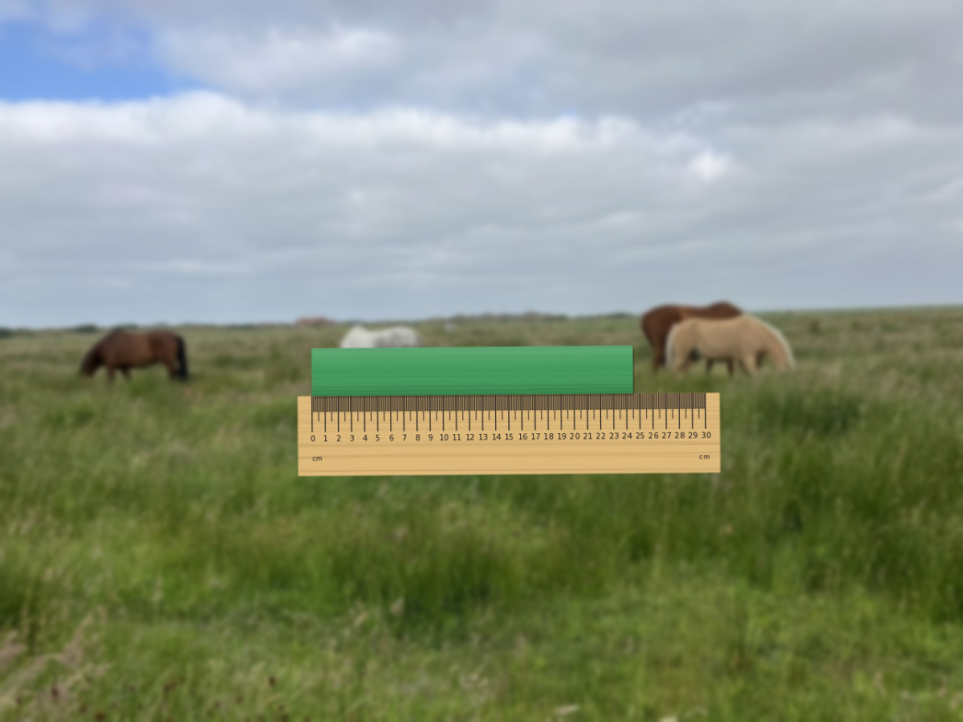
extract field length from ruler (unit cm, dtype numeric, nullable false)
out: 24.5 cm
